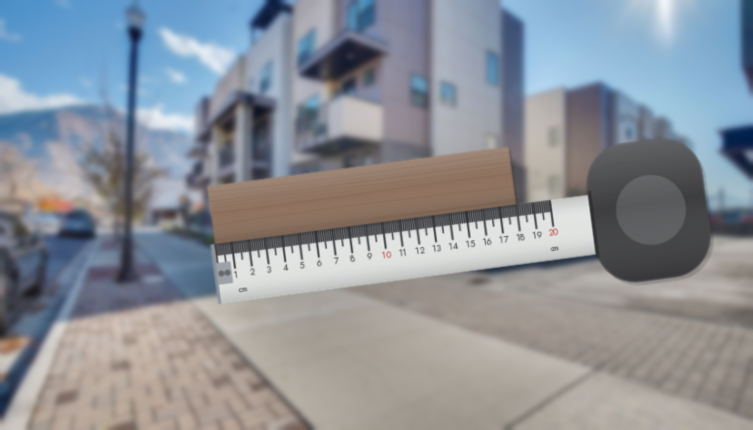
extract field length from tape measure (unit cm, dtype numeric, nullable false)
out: 18 cm
